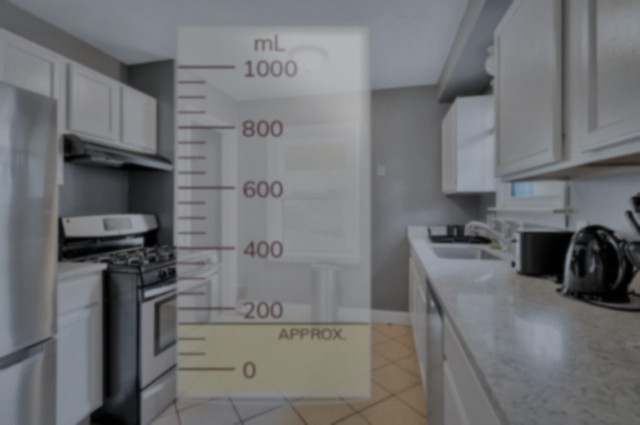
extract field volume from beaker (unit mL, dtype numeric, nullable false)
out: 150 mL
